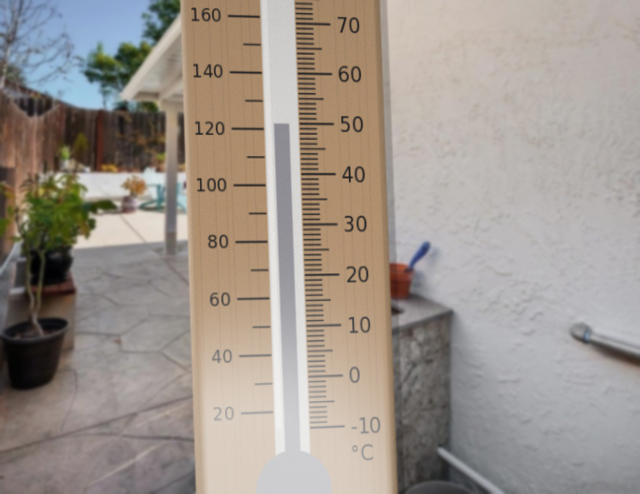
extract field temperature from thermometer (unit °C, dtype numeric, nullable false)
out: 50 °C
